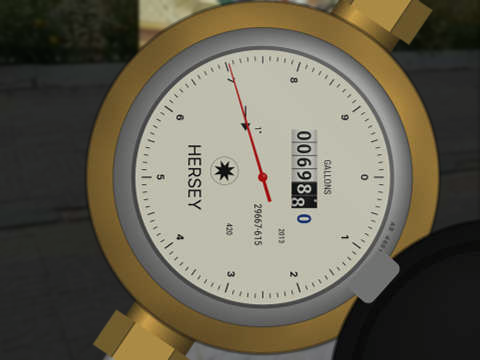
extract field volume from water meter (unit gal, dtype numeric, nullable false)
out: 69877.0 gal
